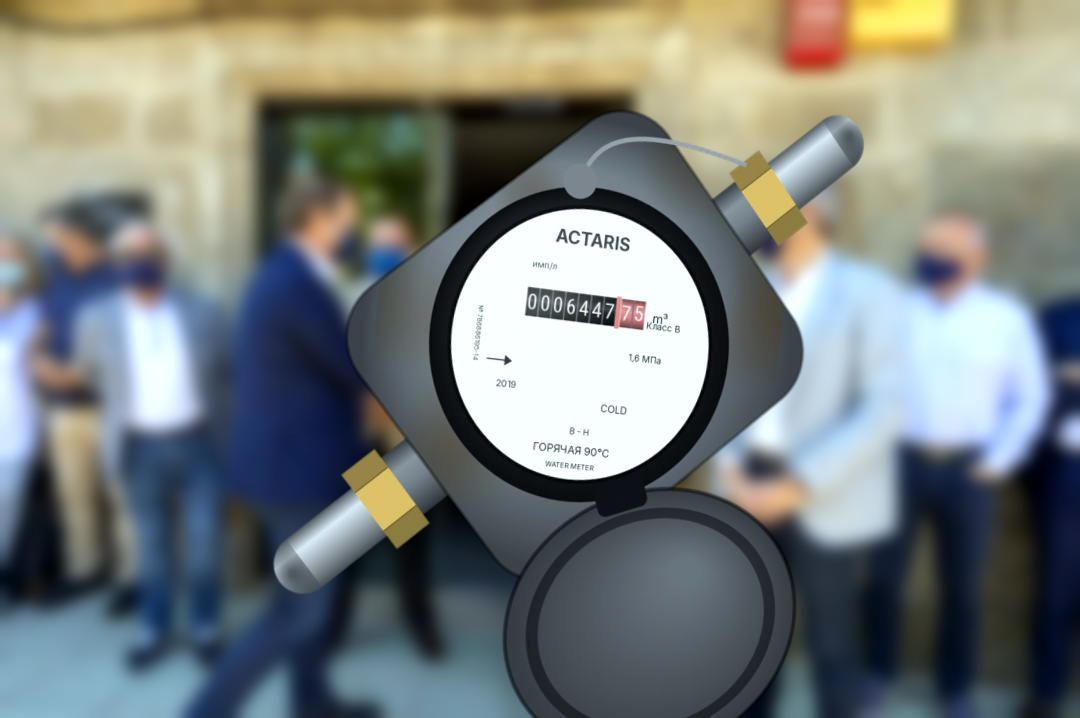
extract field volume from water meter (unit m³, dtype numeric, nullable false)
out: 6447.75 m³
